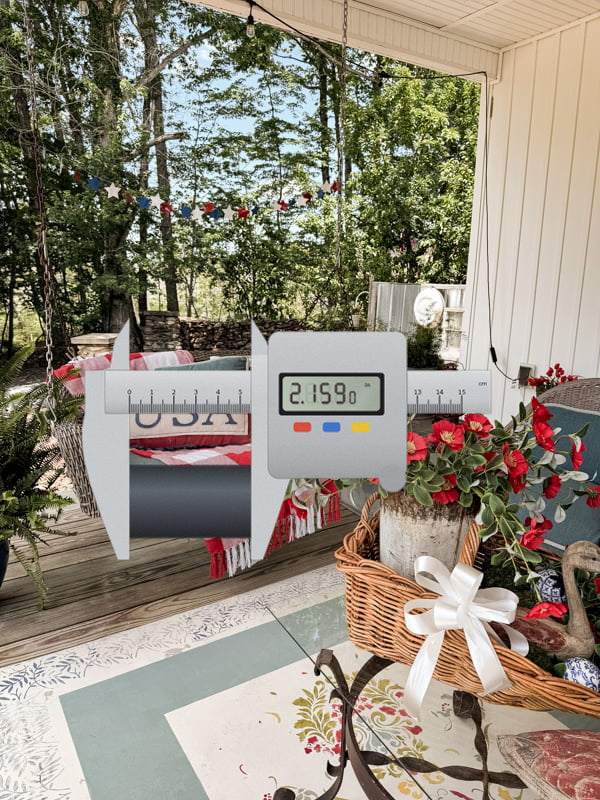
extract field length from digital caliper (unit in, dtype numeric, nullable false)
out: 2.1590 in
